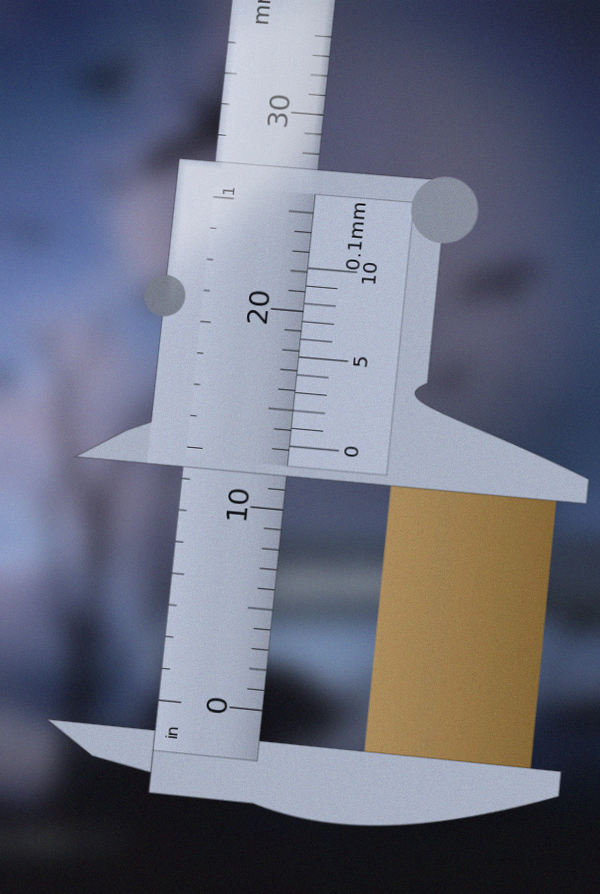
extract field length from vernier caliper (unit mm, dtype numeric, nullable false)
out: 13.2 mm
